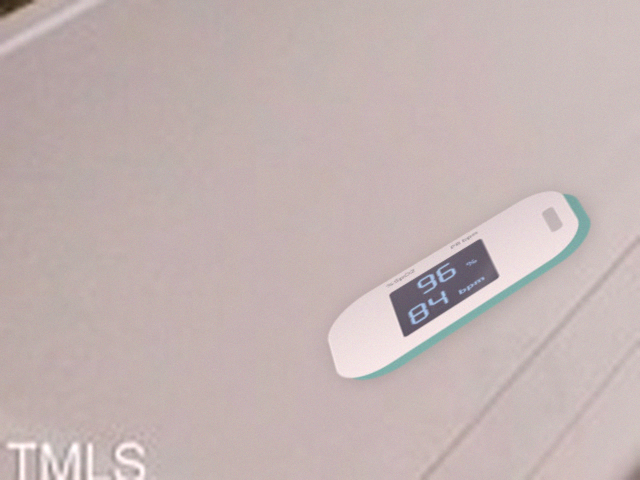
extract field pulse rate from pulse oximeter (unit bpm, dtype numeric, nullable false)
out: 84 bpm
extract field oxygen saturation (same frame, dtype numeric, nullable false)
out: 96 %
